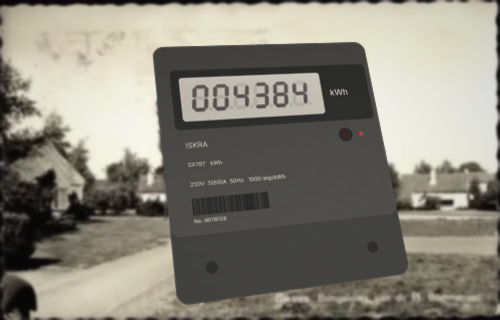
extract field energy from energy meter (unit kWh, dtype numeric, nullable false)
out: 4384 kWh
